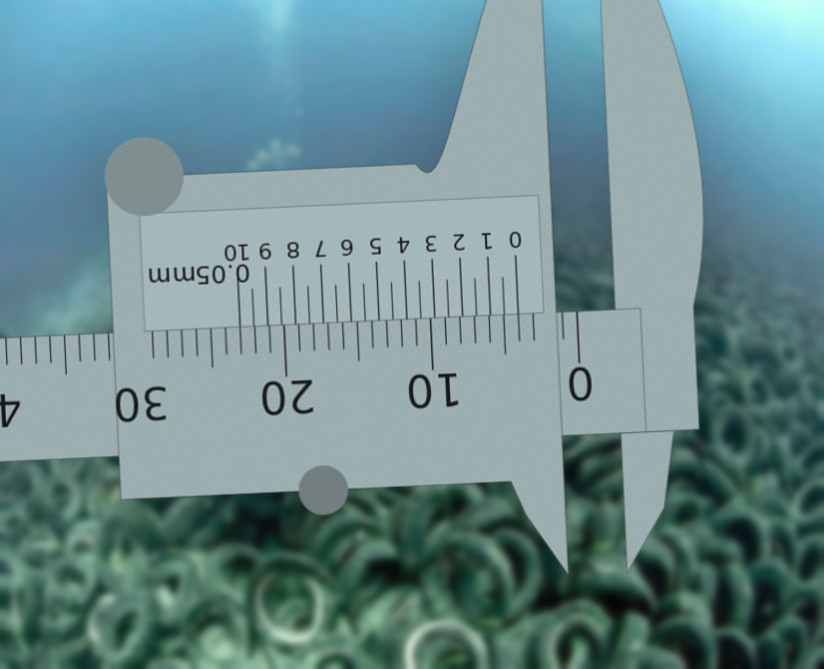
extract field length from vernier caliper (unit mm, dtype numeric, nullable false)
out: 4.0 mm
